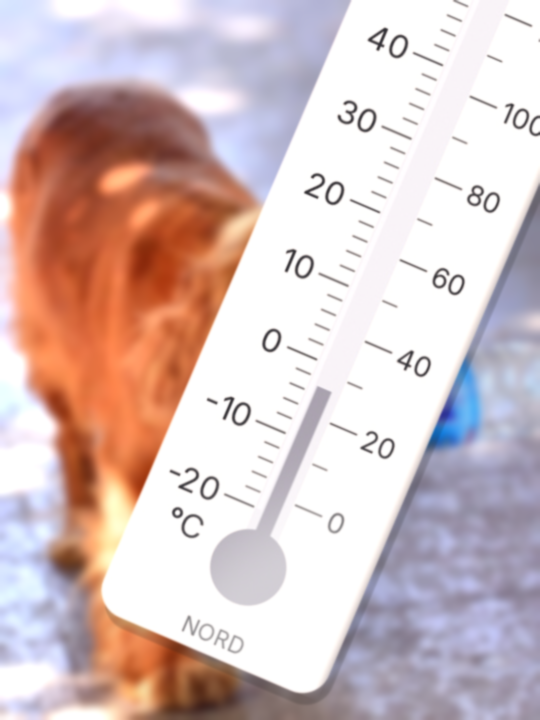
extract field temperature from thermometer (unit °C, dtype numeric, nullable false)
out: -3 °C
